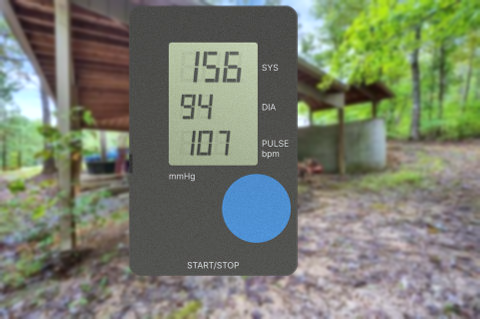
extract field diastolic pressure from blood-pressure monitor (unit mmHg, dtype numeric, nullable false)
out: 94 mmHg
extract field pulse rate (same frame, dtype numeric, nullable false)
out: 107 bpm
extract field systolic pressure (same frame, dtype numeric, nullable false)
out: 156 mmHg
